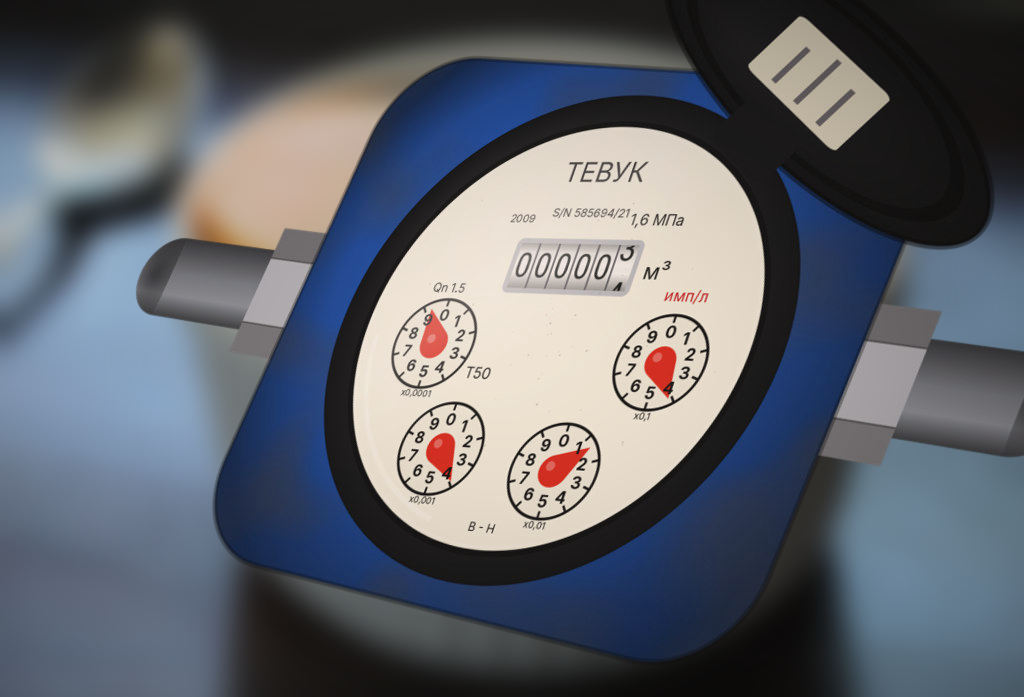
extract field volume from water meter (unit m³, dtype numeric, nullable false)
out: 3.4139 m³
